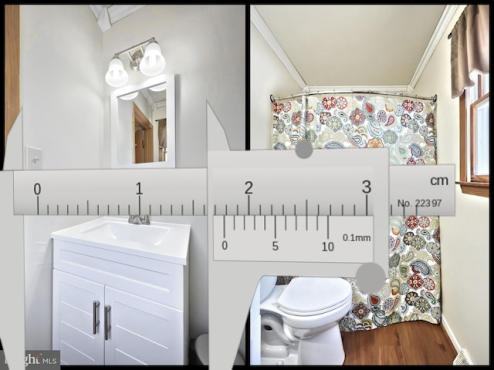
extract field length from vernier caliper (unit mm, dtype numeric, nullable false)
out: 17.8 mm
